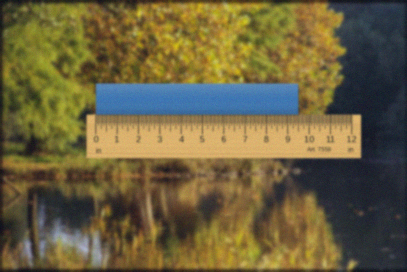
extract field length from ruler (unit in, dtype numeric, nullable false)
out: 9.5 in
